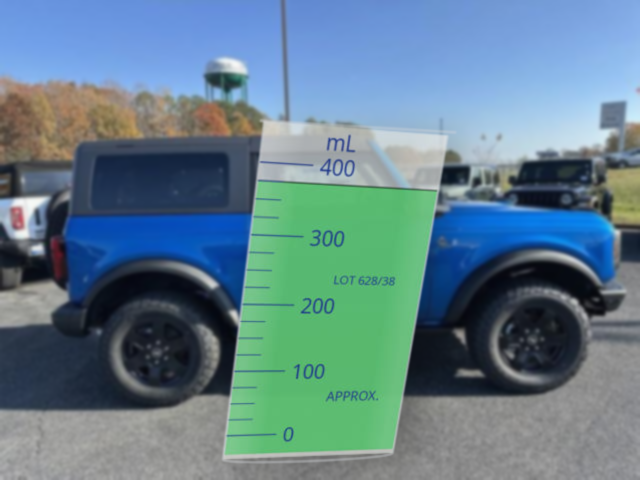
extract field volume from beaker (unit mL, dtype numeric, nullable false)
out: 375 mL
